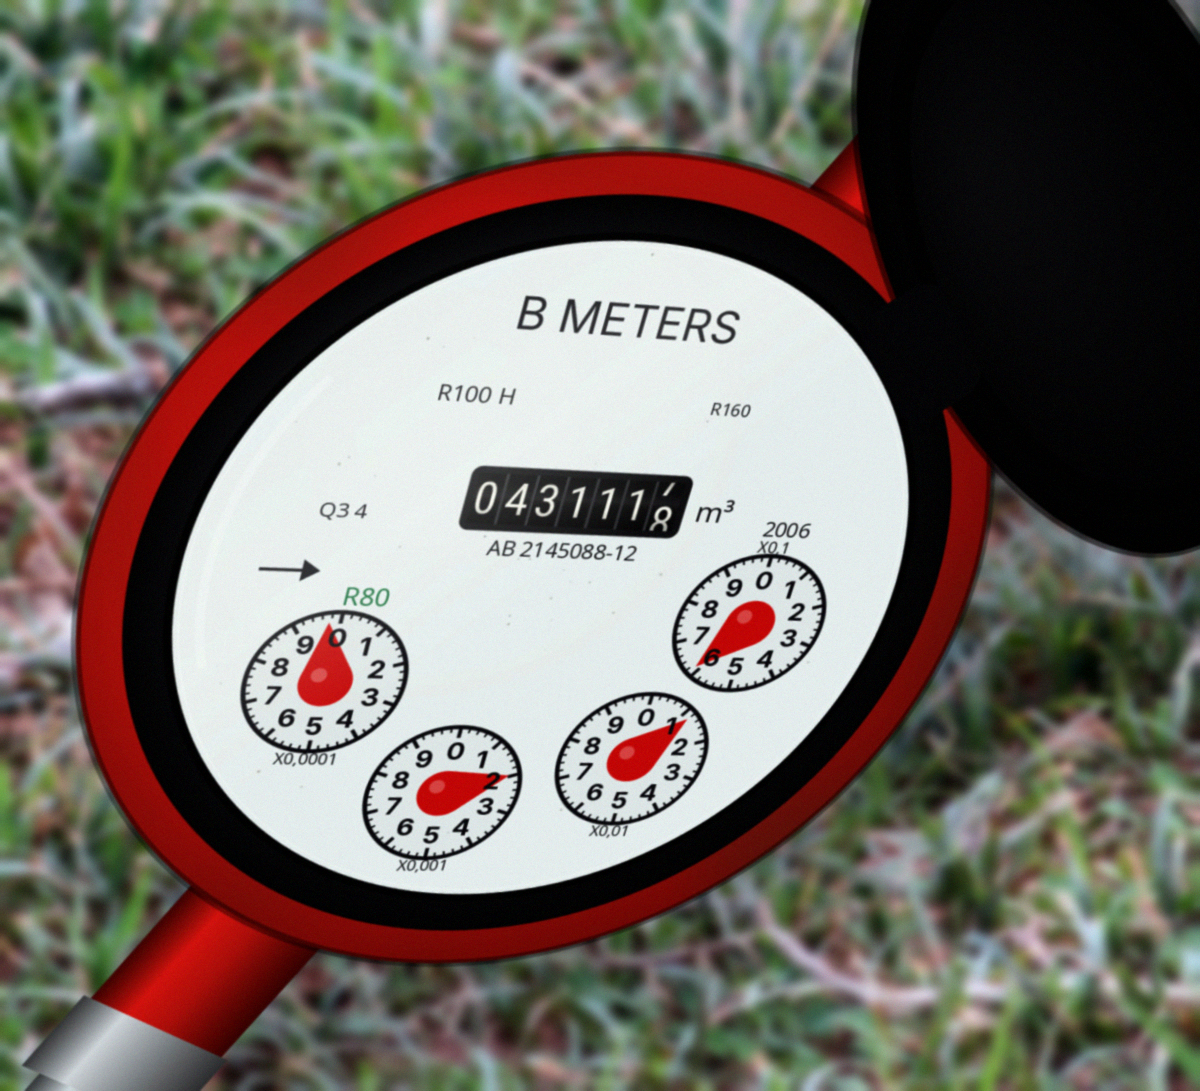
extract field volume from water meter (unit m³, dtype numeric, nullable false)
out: 431117.6119 m³
